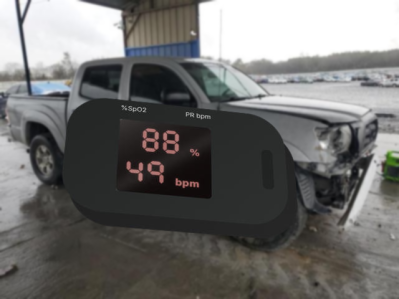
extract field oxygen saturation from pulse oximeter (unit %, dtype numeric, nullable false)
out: 88 %
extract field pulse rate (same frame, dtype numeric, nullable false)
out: 49 bpm
